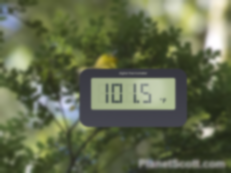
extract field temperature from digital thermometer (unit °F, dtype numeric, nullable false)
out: 101.5 °F
